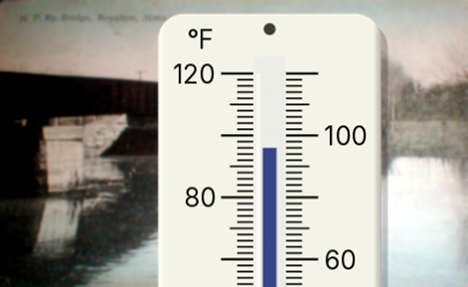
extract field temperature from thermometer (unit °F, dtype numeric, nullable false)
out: 96 °F
